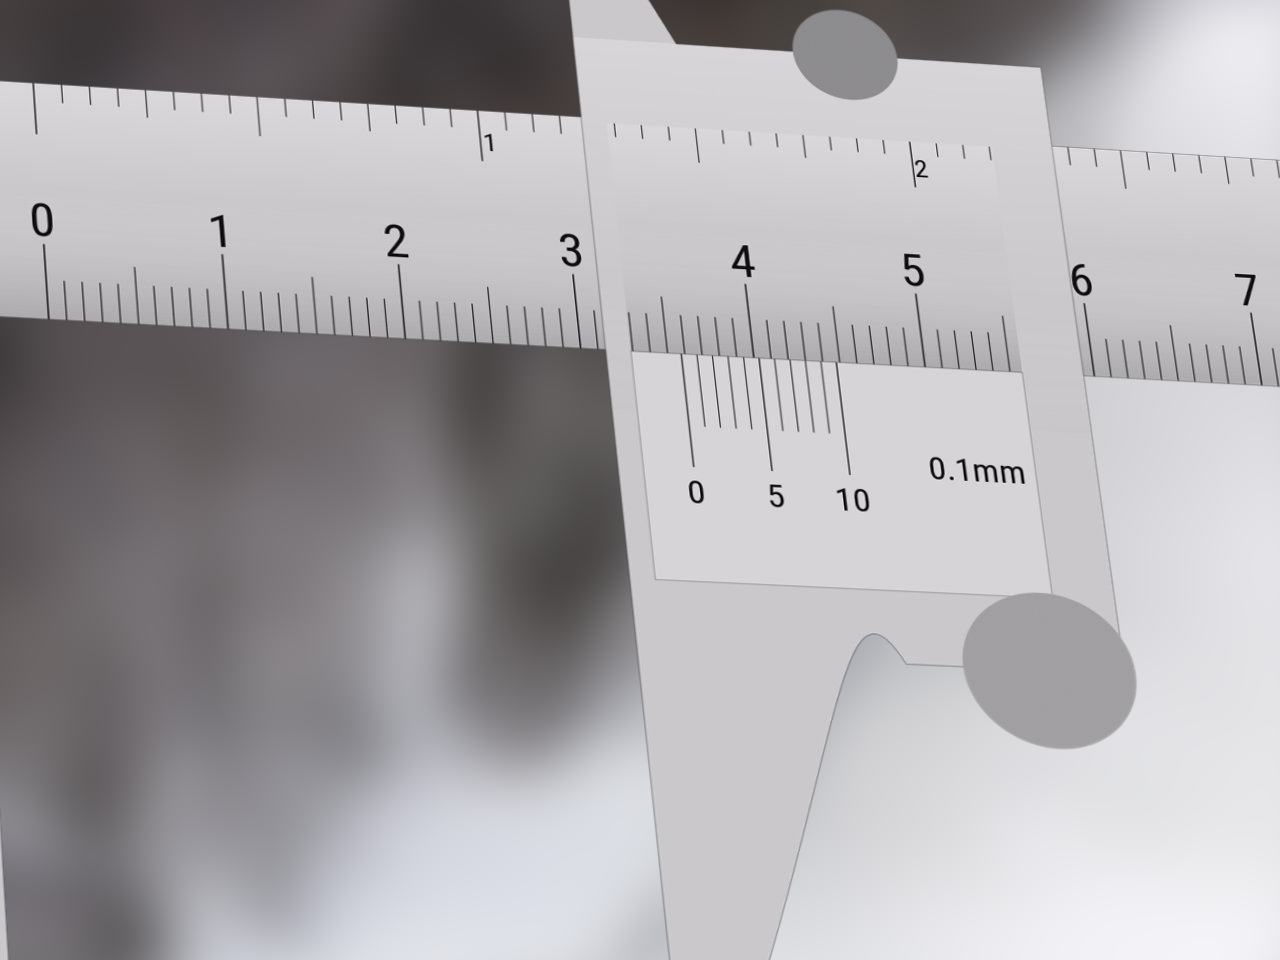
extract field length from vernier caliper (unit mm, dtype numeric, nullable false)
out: 35.8 mm
